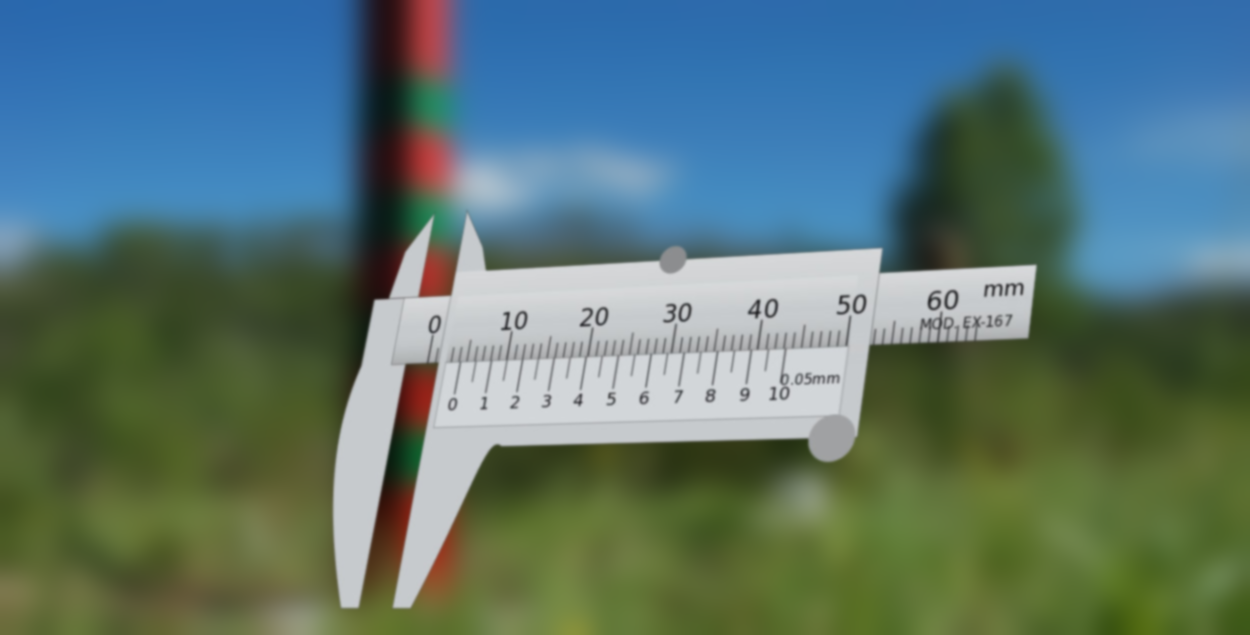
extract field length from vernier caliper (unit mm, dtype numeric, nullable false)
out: 4.2 mm
